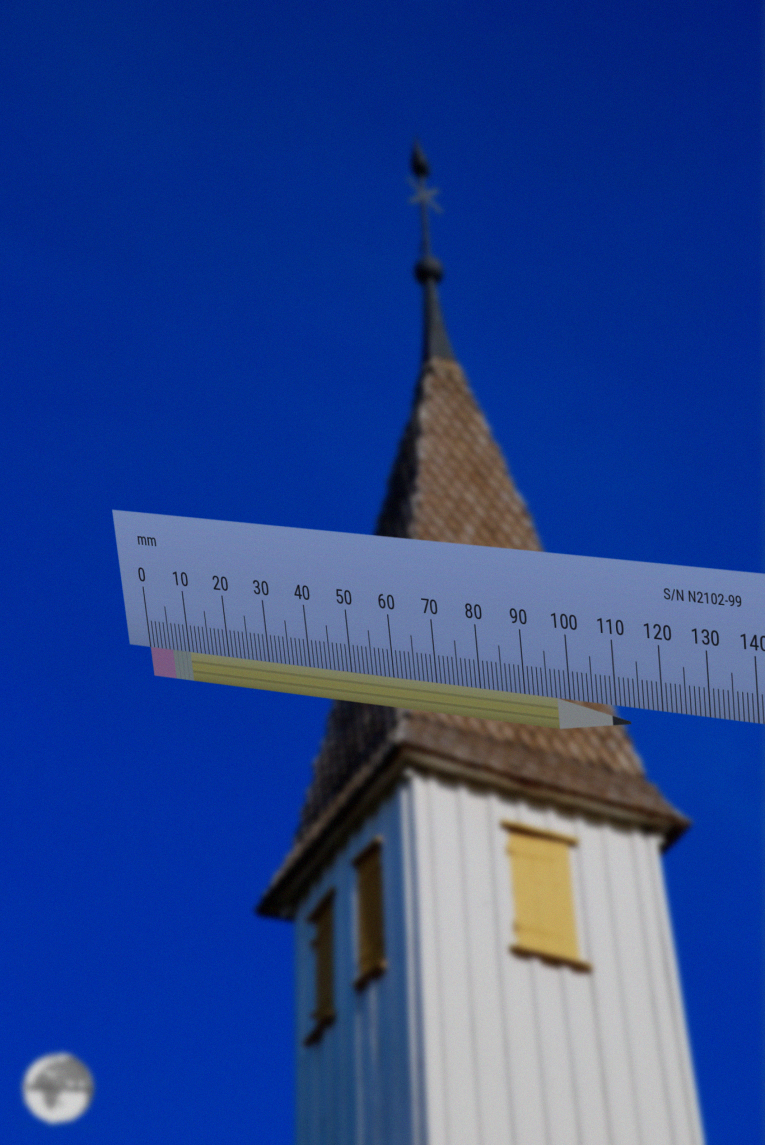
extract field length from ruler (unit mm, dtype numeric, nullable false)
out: 113 mm
